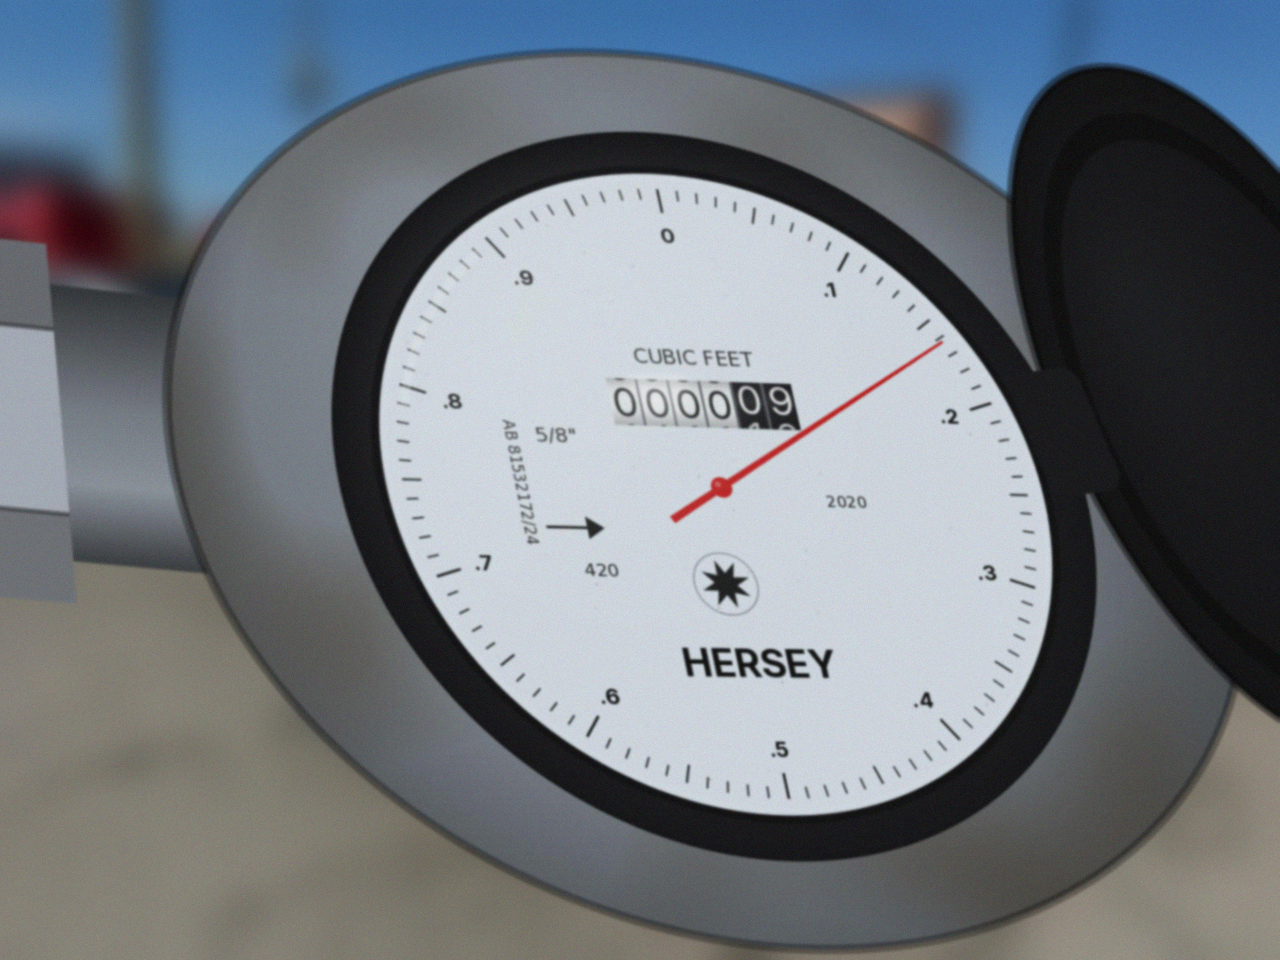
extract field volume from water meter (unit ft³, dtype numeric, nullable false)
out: 9.16 ft³
